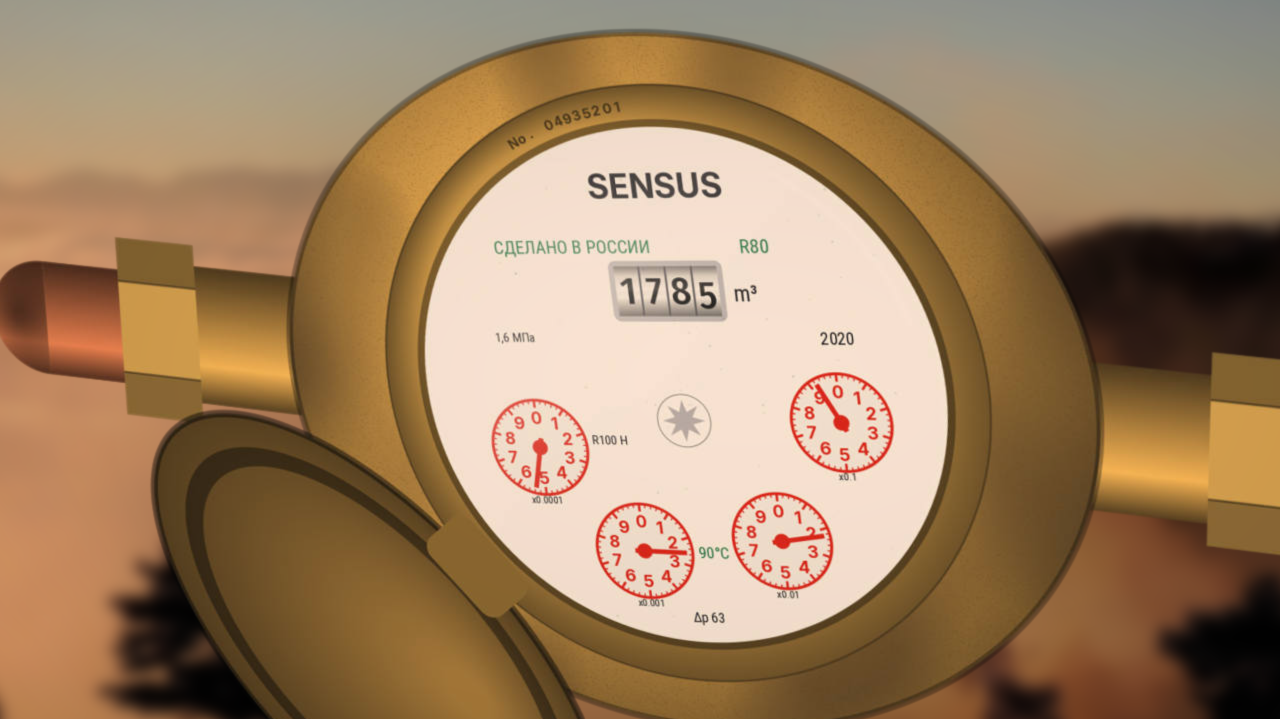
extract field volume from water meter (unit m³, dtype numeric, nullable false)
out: 1784.9225 m³
